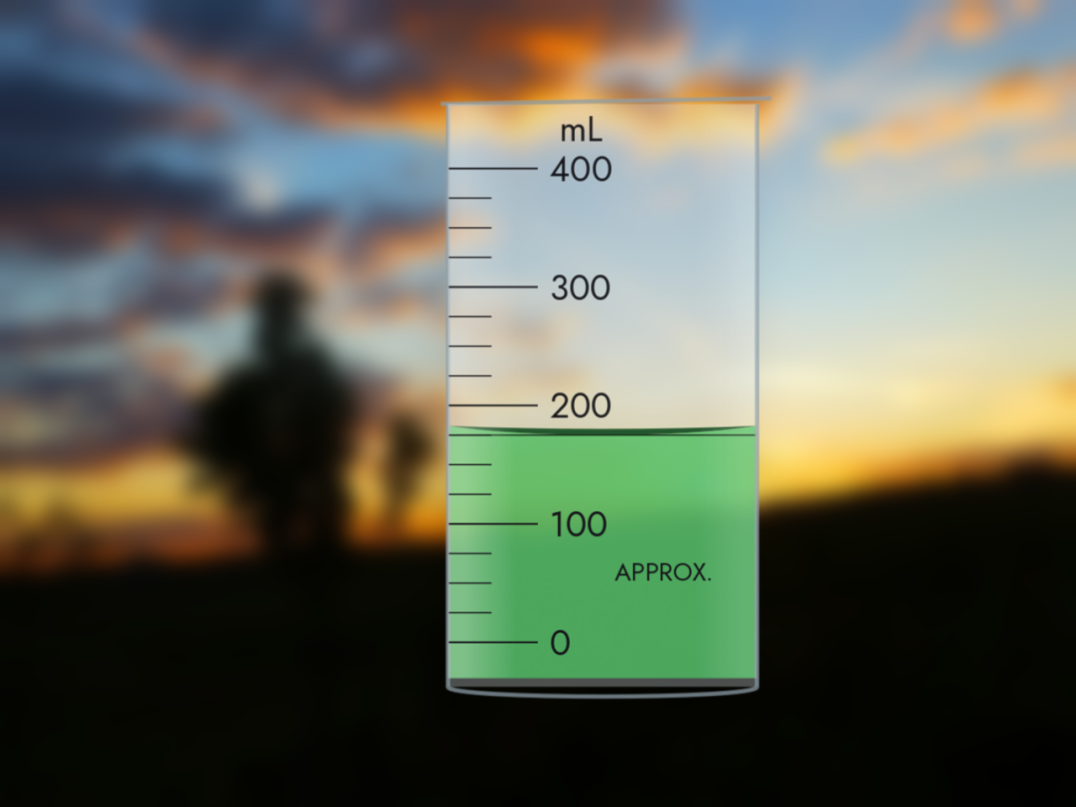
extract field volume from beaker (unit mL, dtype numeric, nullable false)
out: 175 mL
